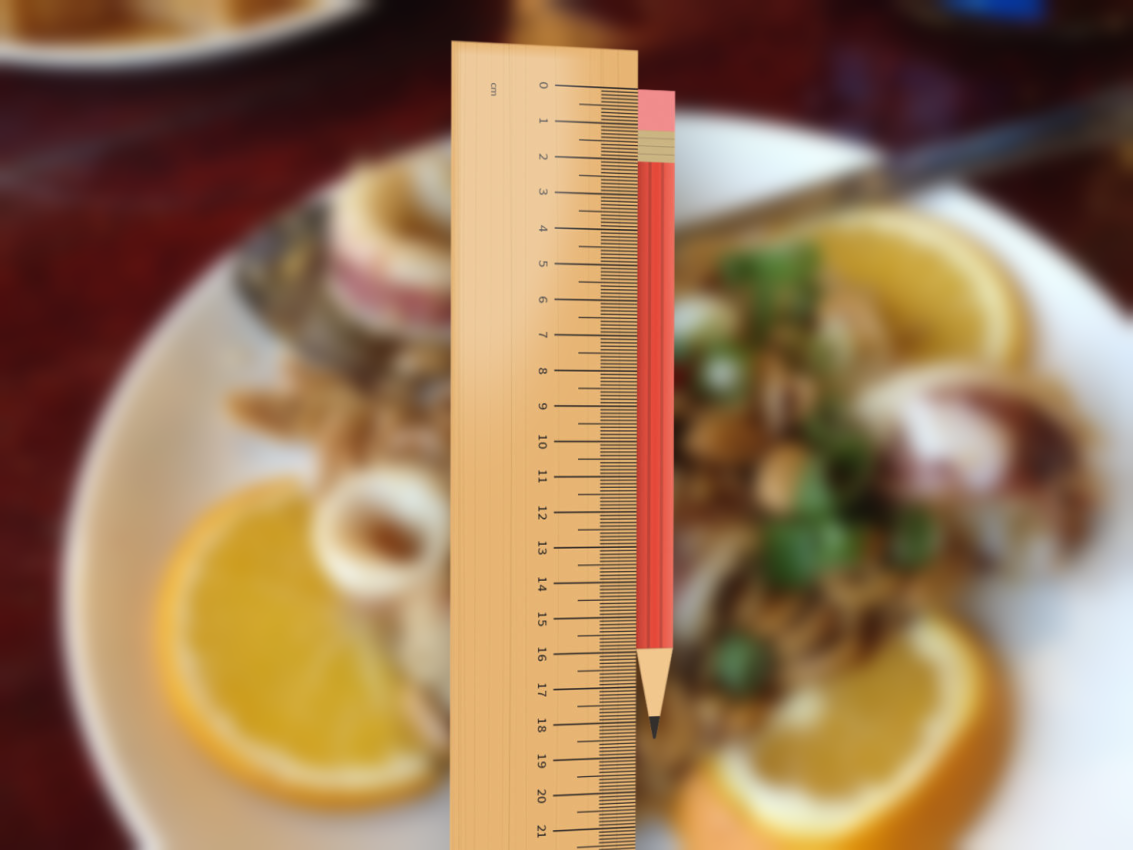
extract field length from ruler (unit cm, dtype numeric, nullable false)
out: 18.5 cm
